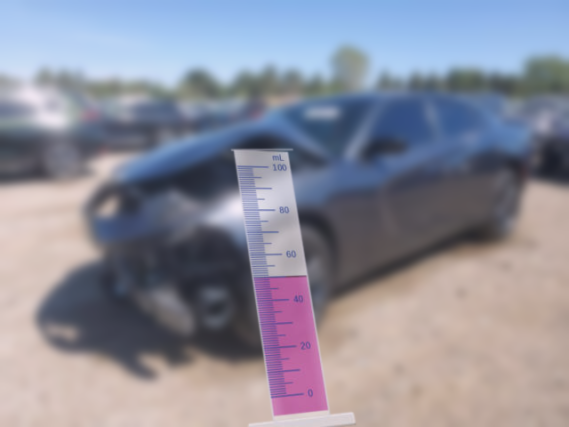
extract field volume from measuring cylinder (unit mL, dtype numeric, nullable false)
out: 50 mL
